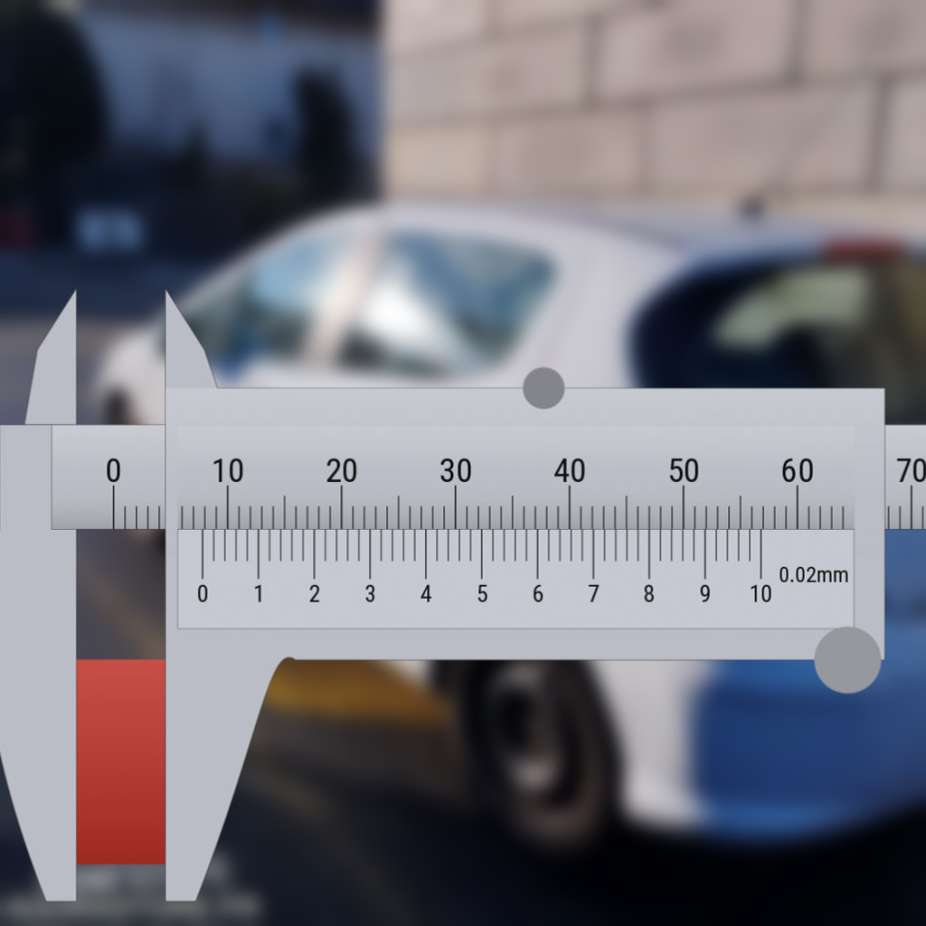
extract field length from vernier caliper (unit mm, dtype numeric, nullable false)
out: 7.8 mm
